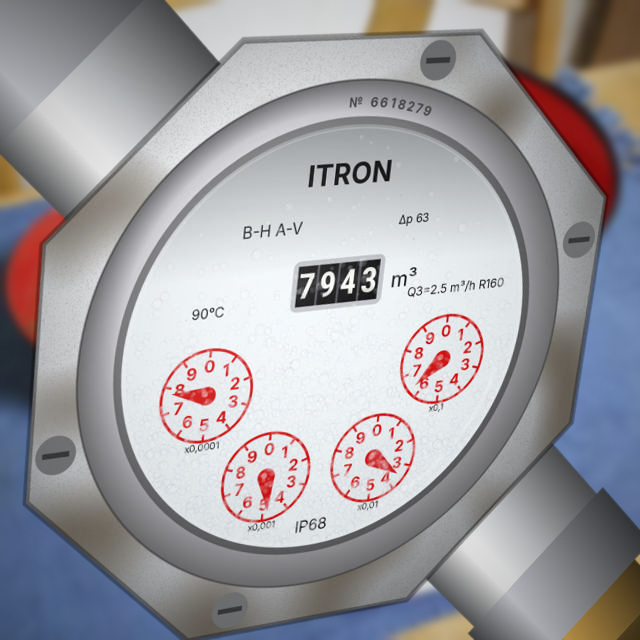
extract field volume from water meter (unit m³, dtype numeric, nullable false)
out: 7943.6347 m³
